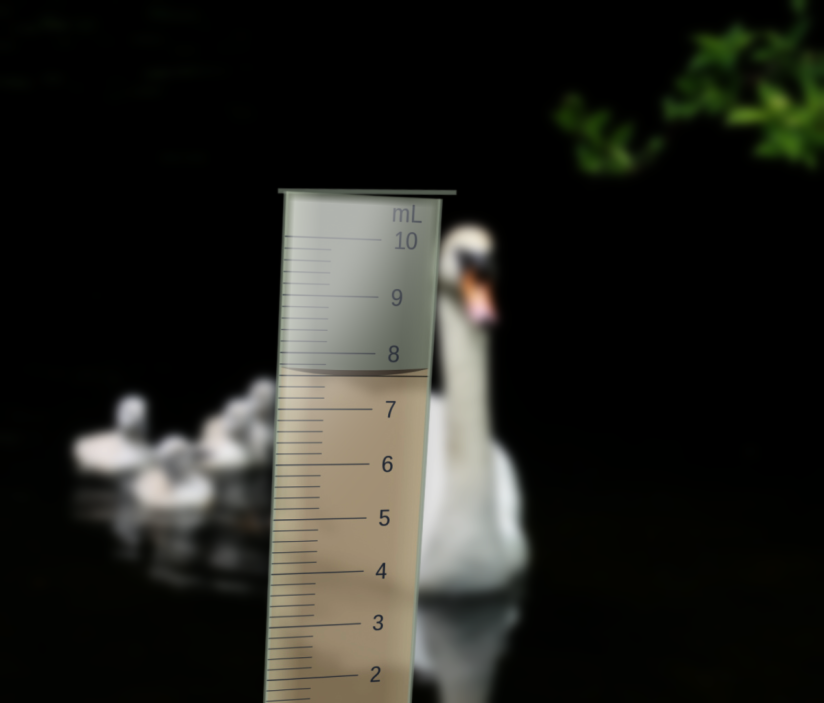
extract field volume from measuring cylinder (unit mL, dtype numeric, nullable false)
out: 7.6 mL
